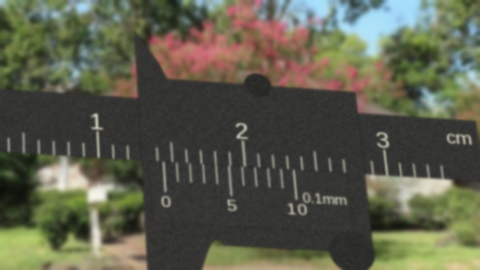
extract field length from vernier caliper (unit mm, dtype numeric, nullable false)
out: 14.4 mm
